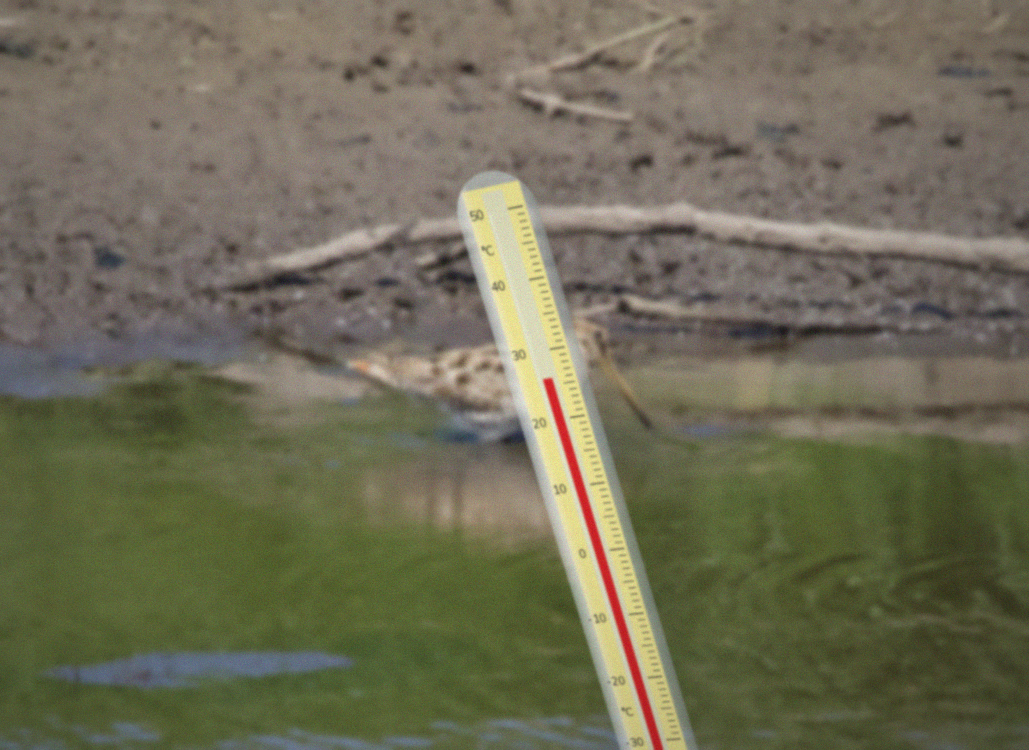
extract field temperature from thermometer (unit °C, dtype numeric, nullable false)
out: 26 °C
